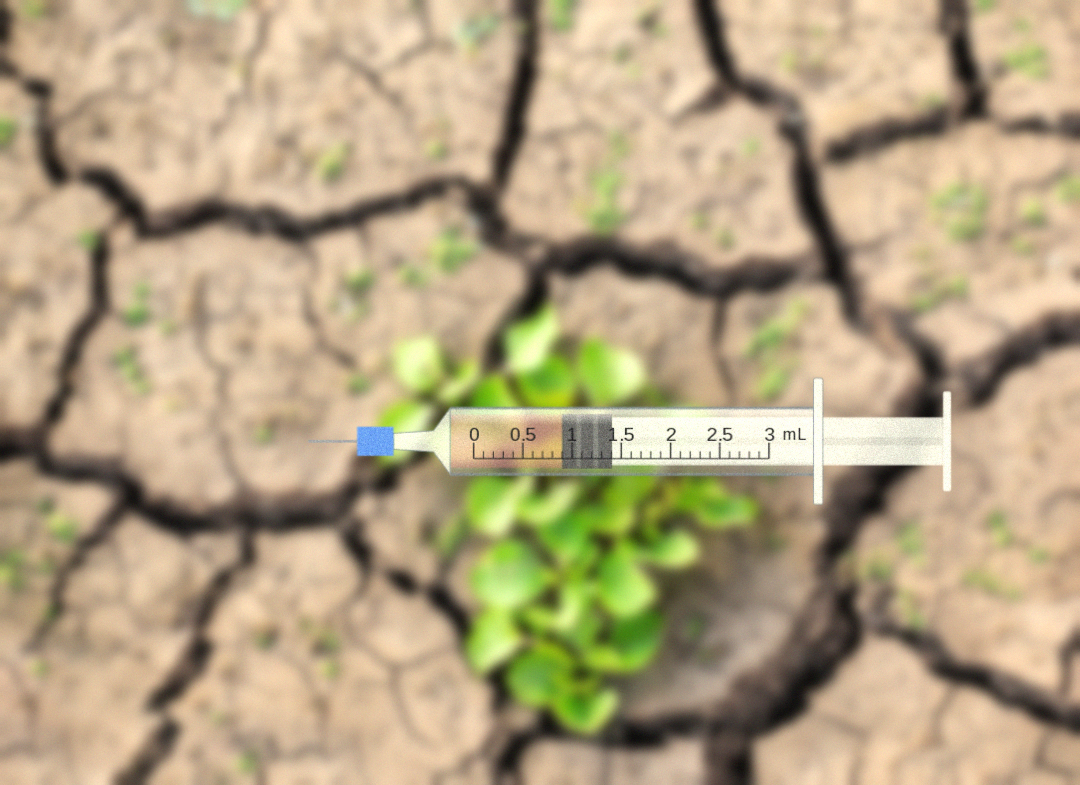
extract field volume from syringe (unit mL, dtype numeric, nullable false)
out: 0.9 mL
